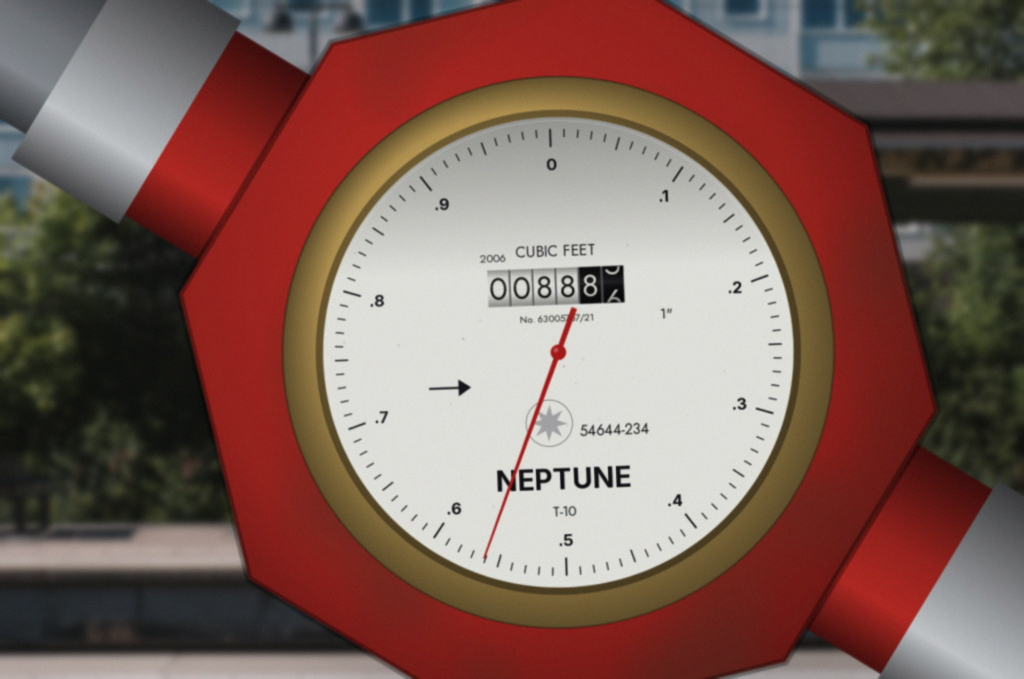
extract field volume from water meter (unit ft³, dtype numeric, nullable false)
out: 8885.56 ft³
